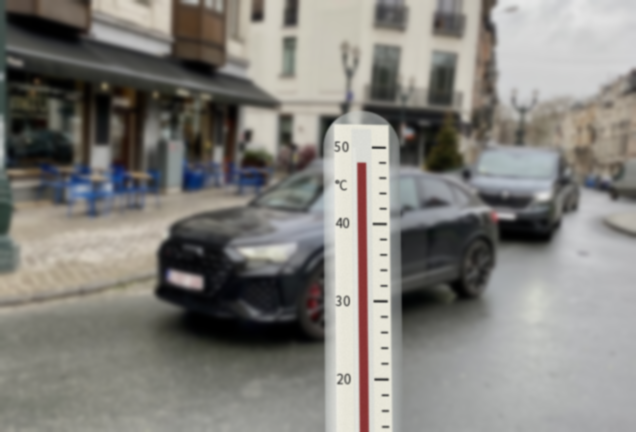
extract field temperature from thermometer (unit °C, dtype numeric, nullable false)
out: 48 °C
